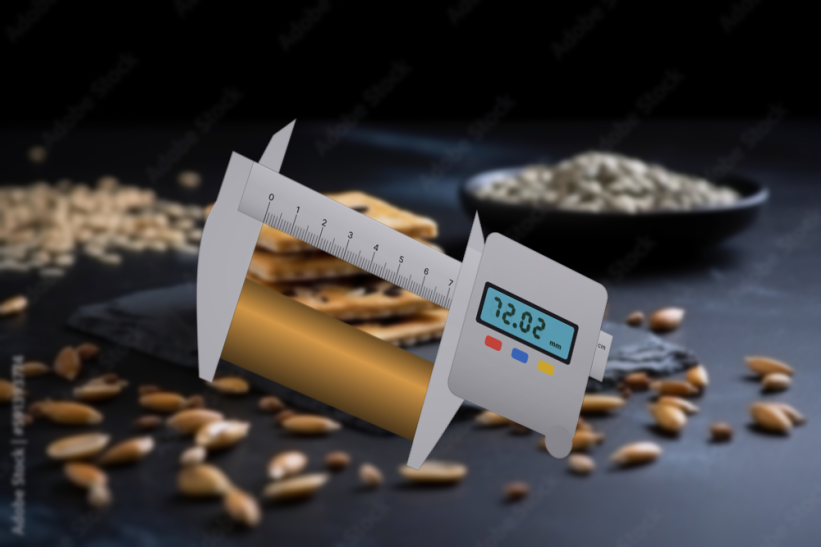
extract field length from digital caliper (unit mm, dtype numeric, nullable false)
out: 72.02 mm
